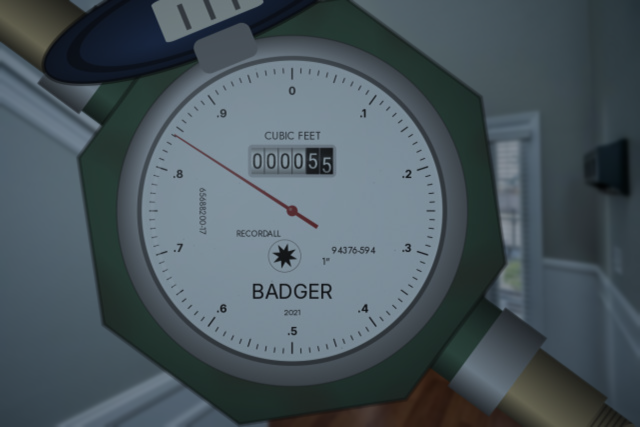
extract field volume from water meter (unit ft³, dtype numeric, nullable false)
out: 54.84 ft³
